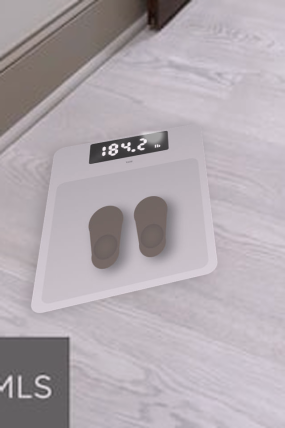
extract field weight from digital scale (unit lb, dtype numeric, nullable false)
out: 184.2 lb
